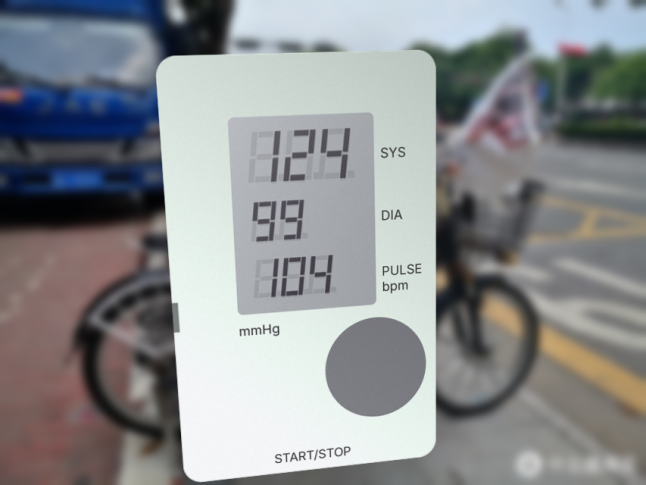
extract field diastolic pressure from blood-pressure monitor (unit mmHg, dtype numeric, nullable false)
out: 99 mmHg
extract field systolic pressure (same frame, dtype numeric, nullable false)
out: 124 mmHg
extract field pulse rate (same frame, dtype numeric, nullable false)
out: 104 bpm
